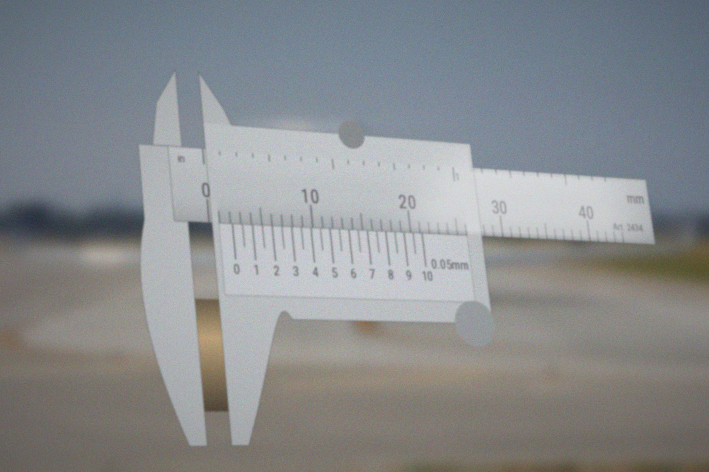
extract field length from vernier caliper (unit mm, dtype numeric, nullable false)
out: 2.2 mm
